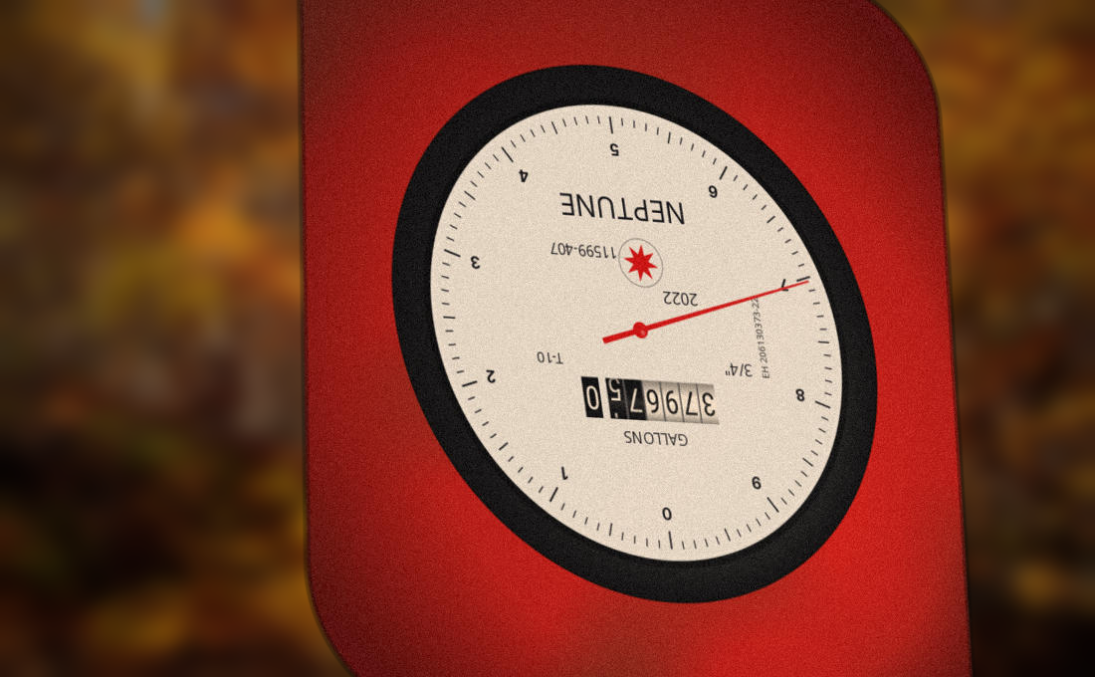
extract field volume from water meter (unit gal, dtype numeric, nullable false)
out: 3796747.0 gal
